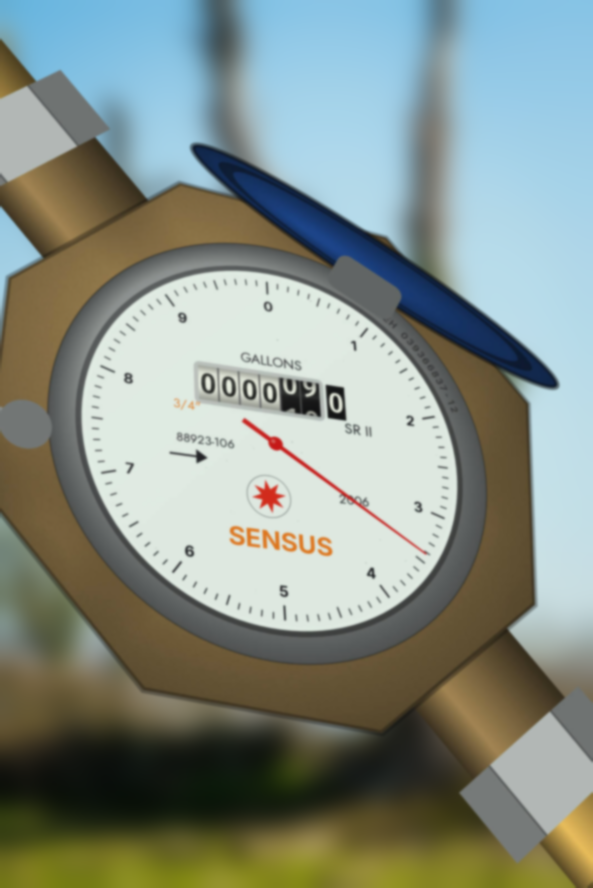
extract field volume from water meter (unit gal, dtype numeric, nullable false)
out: 93.4 gal
